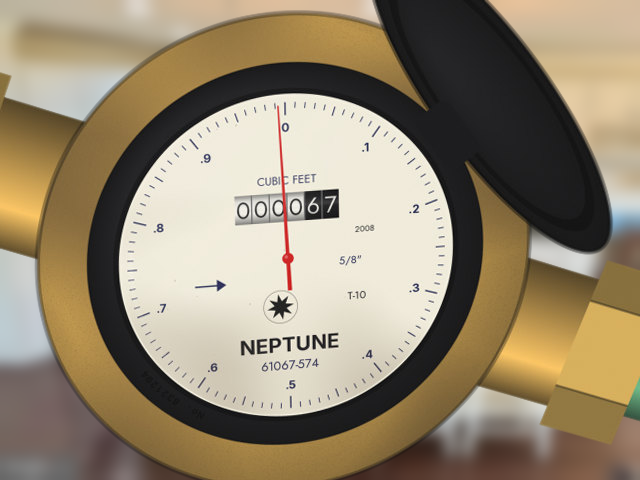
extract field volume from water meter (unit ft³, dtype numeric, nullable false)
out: 66.99 ft³
